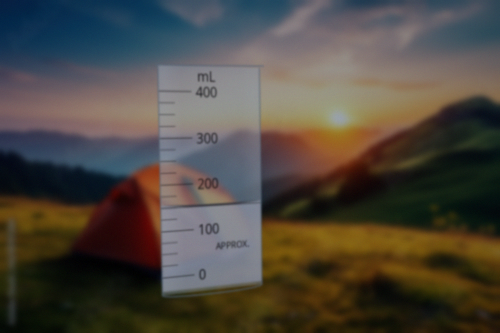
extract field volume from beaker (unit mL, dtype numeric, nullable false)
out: 150 mL
